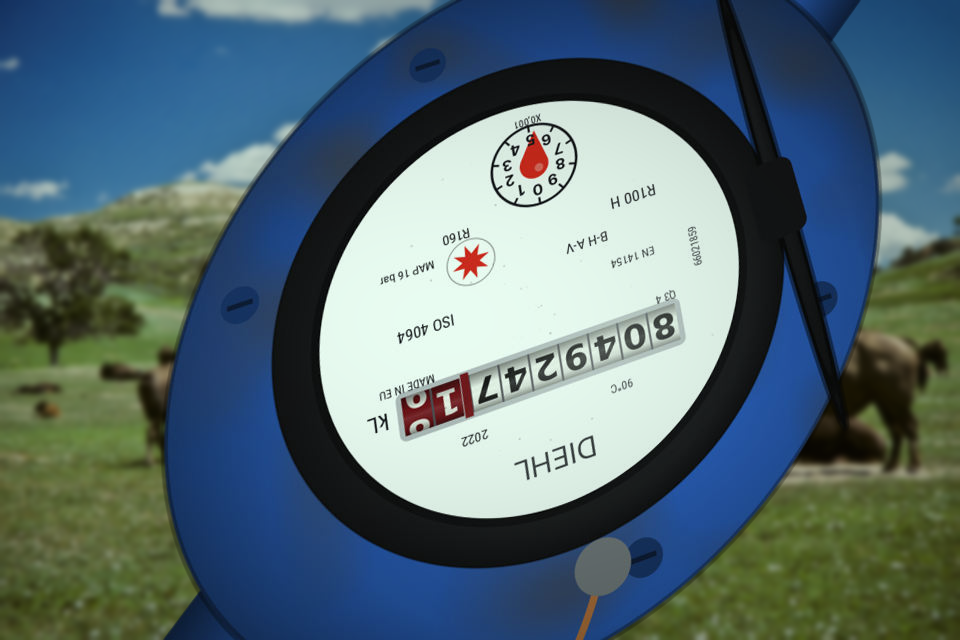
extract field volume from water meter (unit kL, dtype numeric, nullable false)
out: 8049247.185 kL
